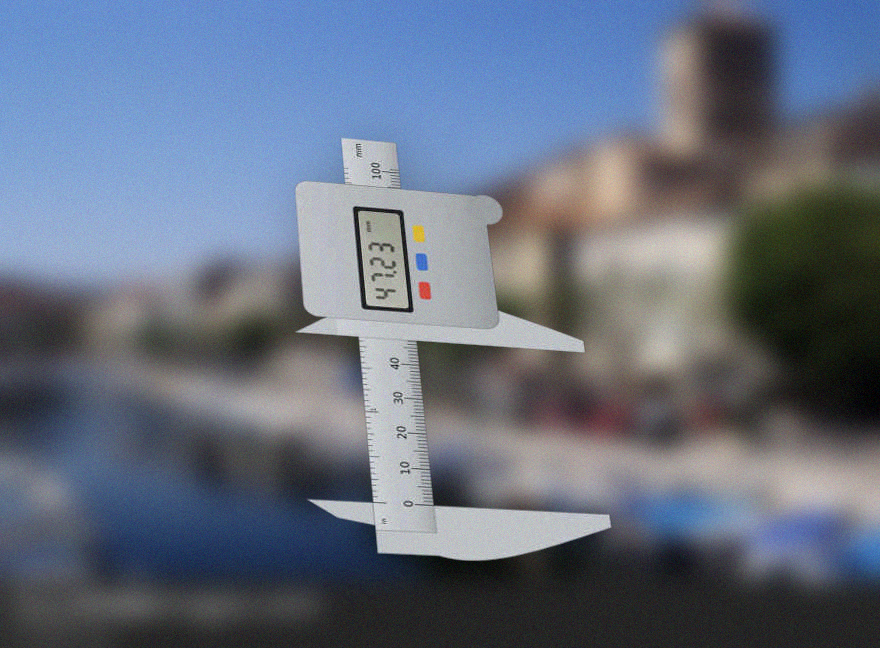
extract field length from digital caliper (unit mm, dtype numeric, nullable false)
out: 47.23 mm
